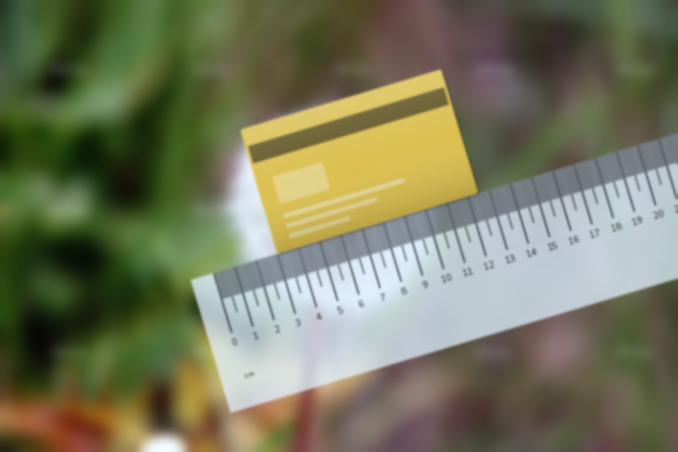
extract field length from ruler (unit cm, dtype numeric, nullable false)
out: 9.5 cm
